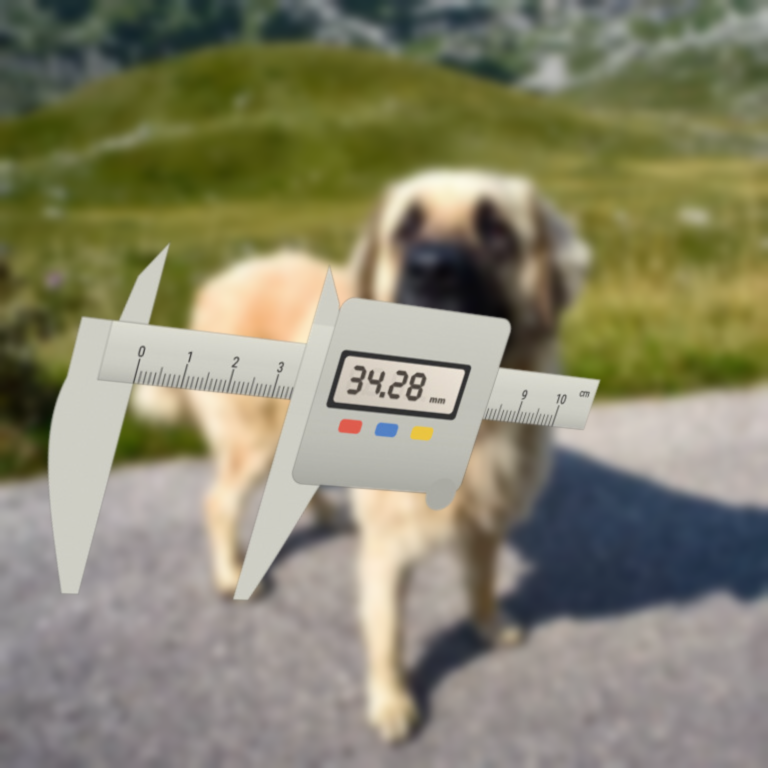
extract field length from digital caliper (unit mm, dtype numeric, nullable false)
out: 34.28 mm
